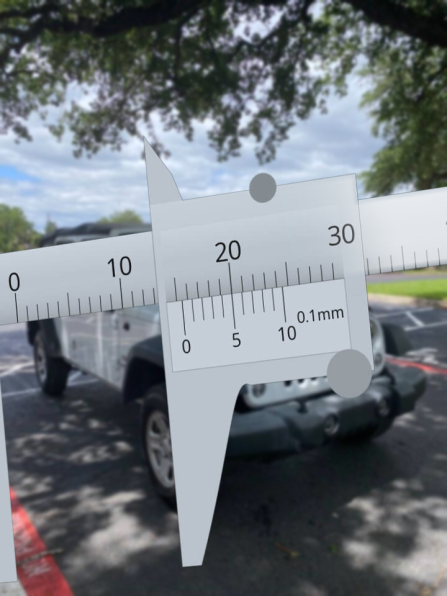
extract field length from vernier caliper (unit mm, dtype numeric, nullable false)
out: 15.5 mm
